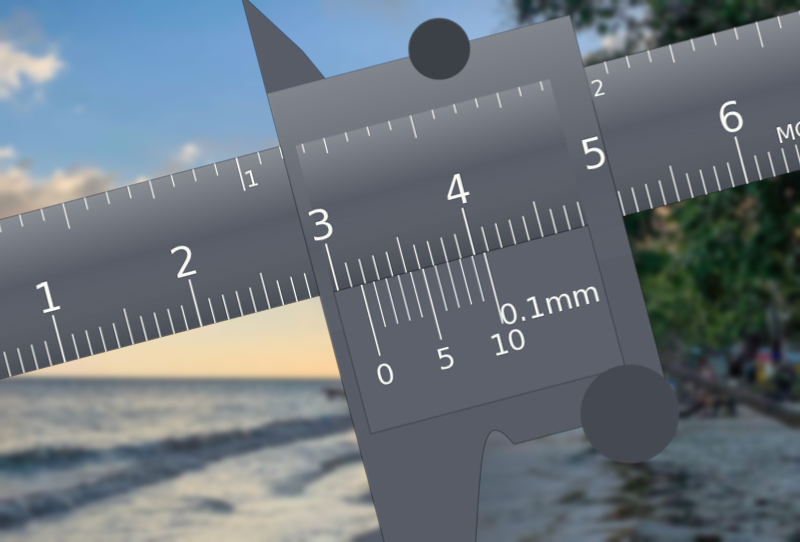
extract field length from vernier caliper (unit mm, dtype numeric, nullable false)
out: 31.7 mm
